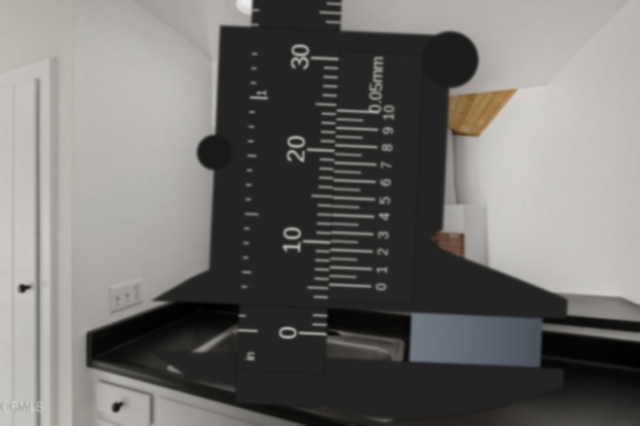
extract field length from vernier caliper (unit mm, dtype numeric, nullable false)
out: 5.4 mm
